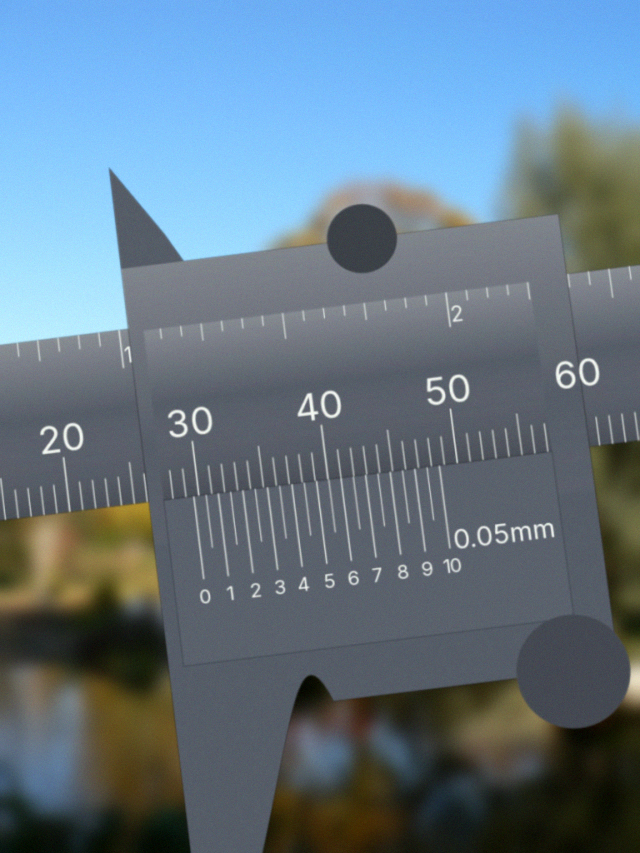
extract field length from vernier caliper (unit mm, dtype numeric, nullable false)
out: 29.6 mm
